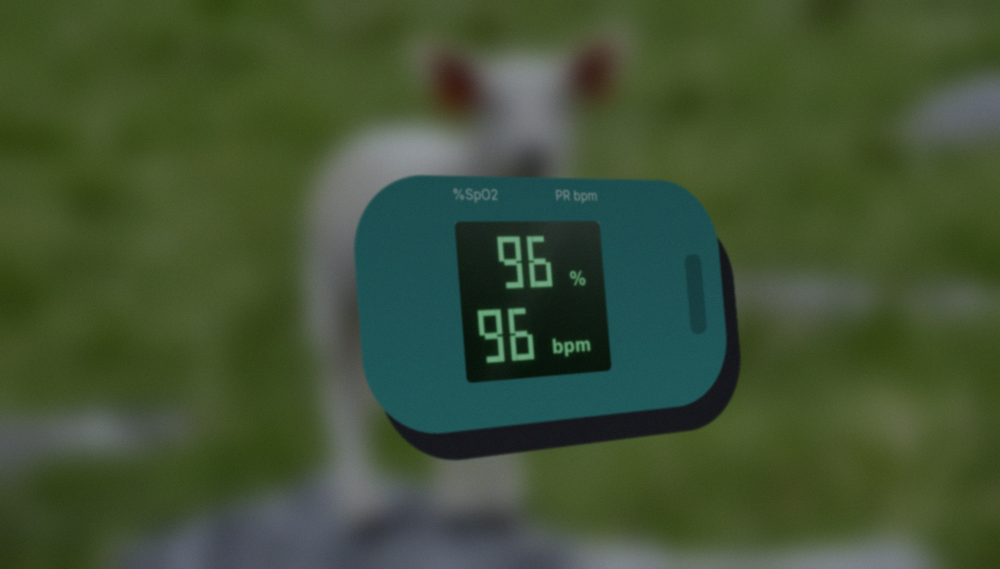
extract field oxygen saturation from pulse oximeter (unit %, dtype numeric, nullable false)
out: 96 %
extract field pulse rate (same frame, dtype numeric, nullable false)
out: 96 bpm
